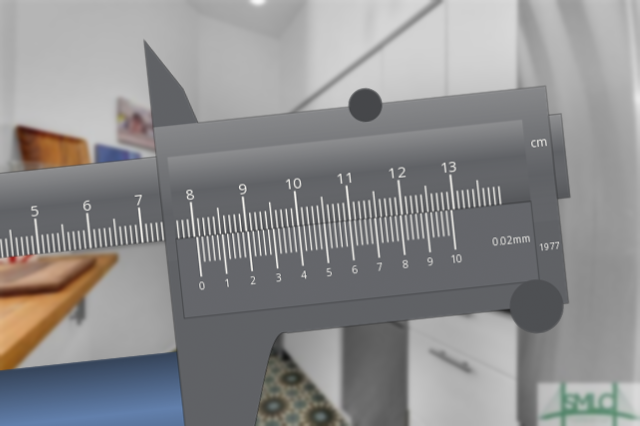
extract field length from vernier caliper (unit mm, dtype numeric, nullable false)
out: 80.5 mm
